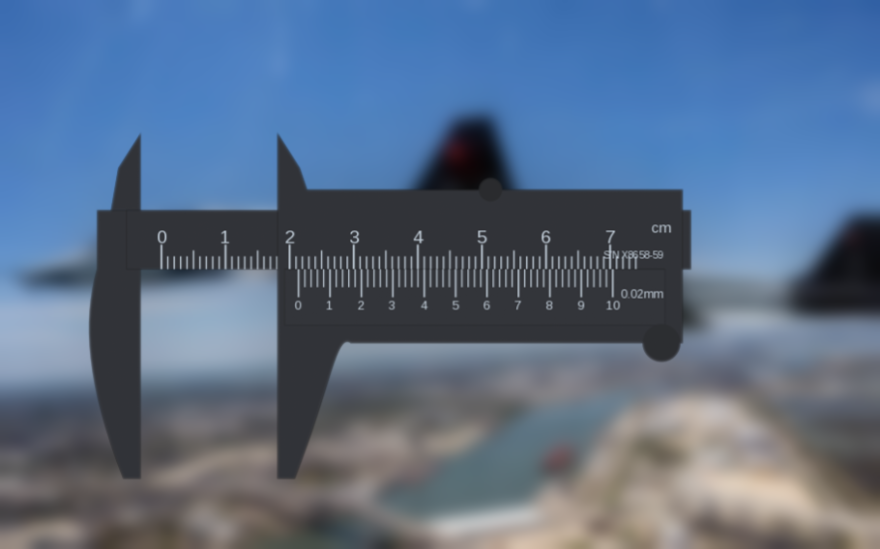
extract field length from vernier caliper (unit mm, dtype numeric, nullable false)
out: 21.4 mm
